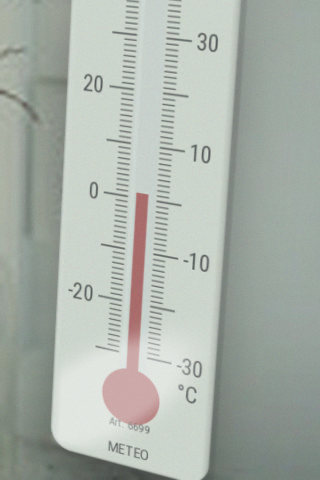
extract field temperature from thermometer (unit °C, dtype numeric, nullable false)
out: 1 °C
